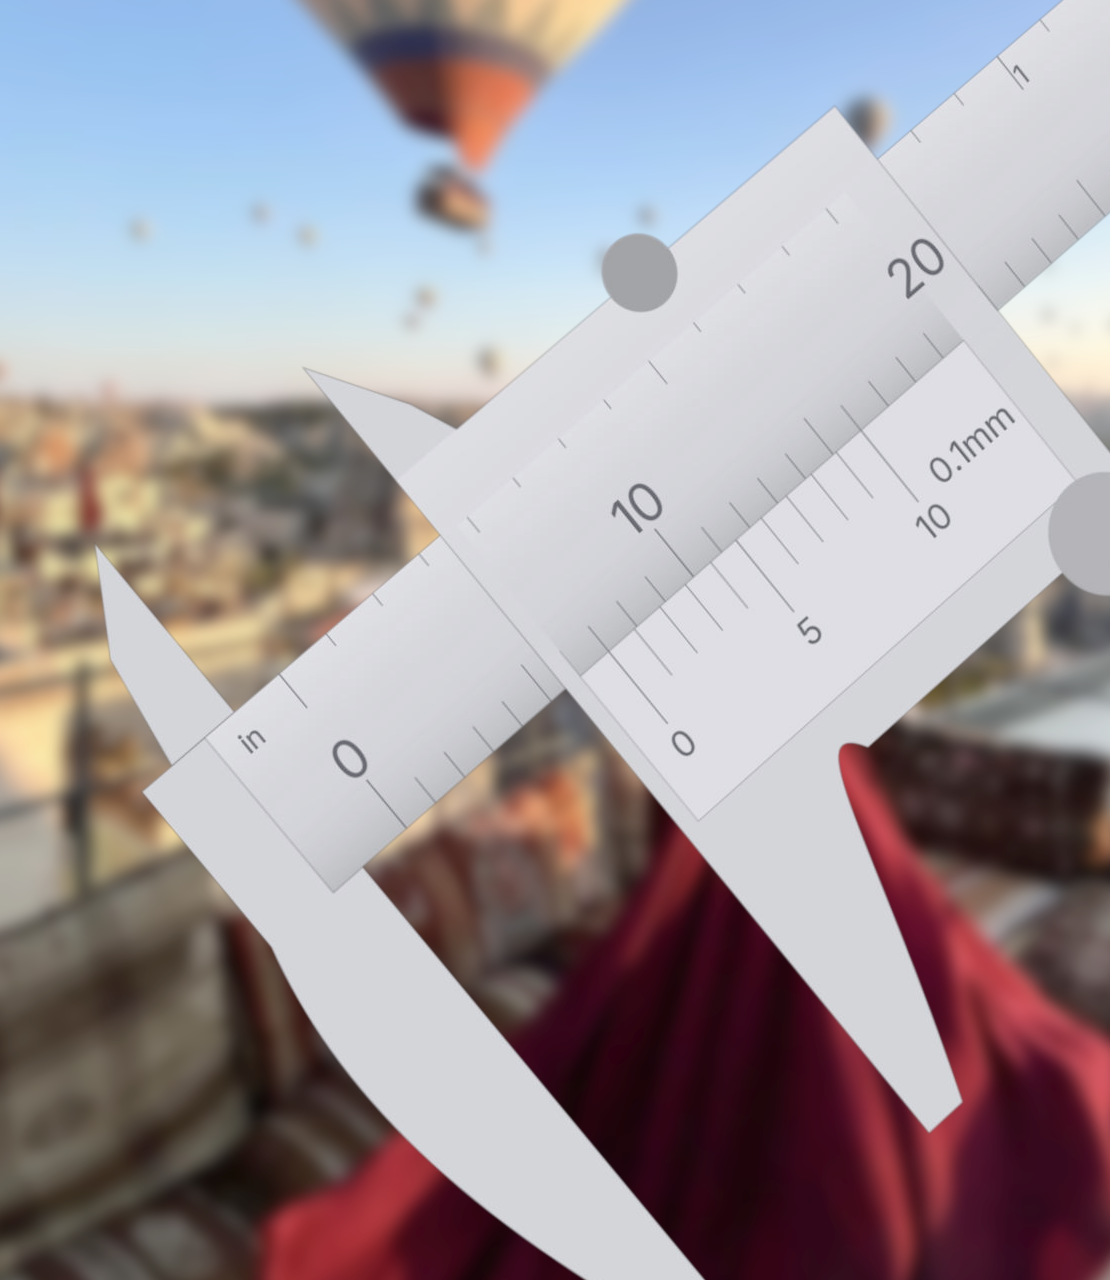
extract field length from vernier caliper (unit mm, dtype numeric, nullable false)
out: 7.0 mm
